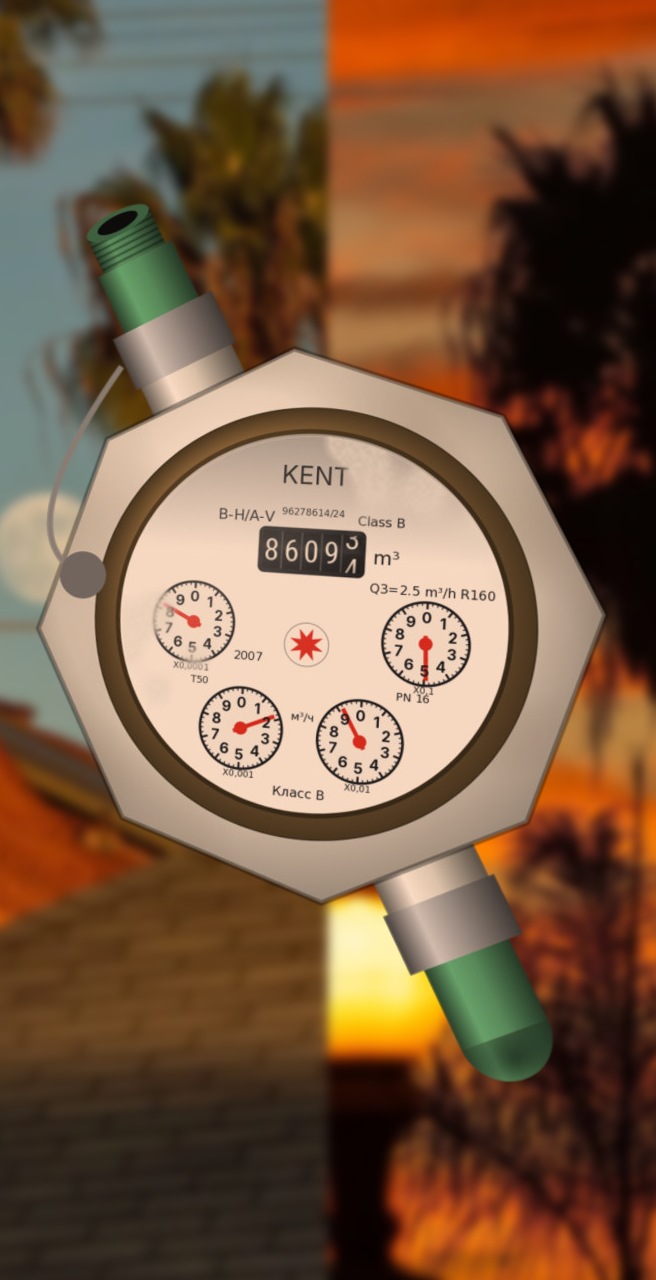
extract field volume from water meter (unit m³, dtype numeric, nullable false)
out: 86093.4918 m³
